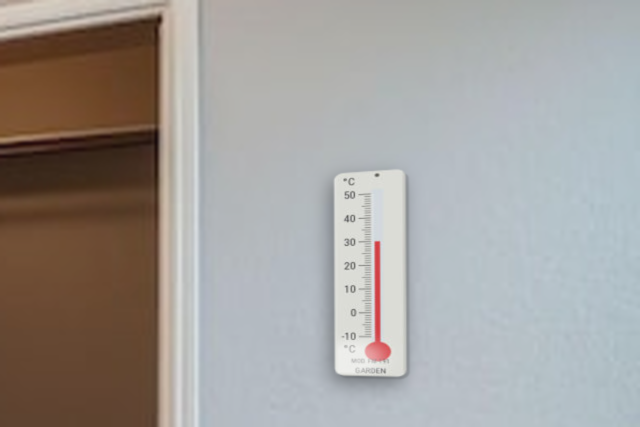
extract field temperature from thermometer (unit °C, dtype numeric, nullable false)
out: 30 °C
